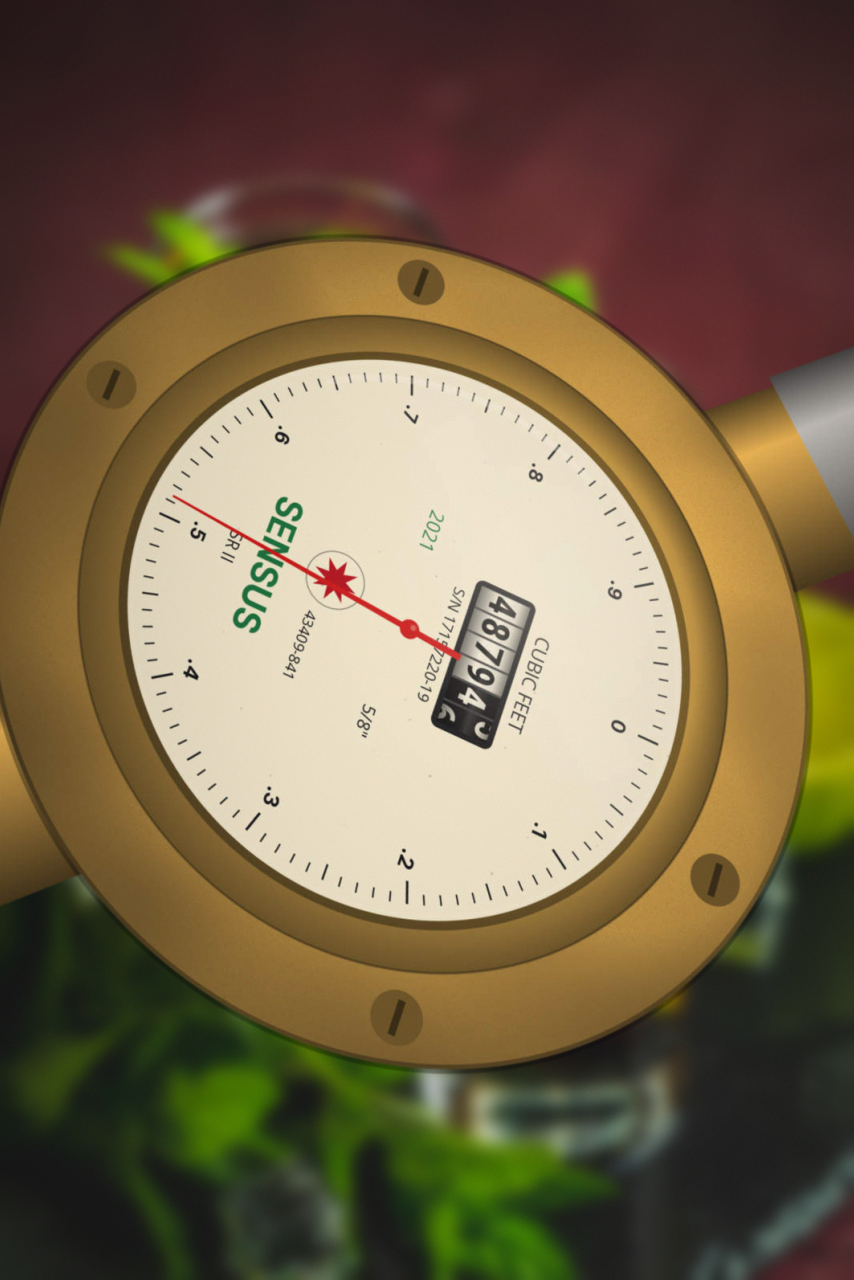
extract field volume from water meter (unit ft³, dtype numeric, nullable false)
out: 487945.51 ft³
